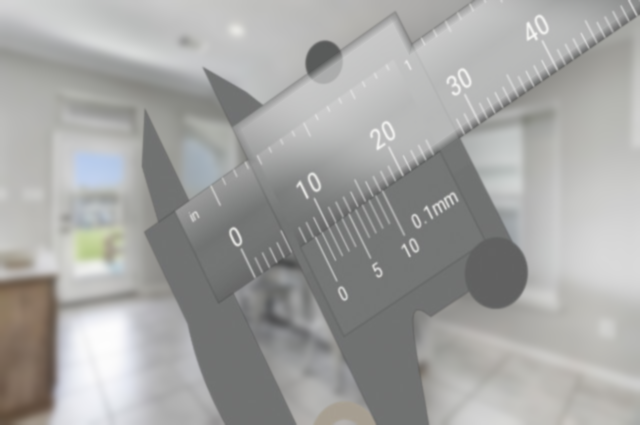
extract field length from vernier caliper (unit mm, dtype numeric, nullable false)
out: 8.2 mm
